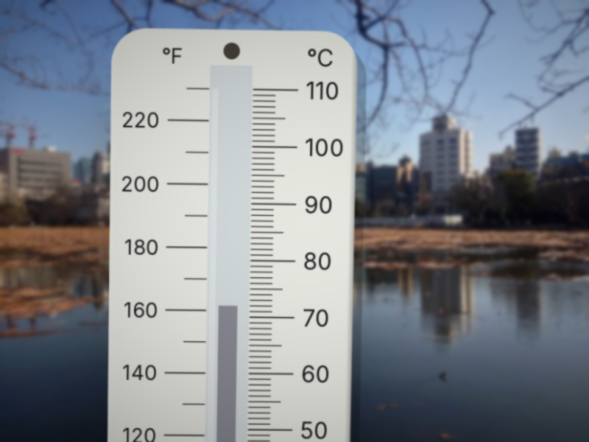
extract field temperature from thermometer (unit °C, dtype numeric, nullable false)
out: 72 °C
